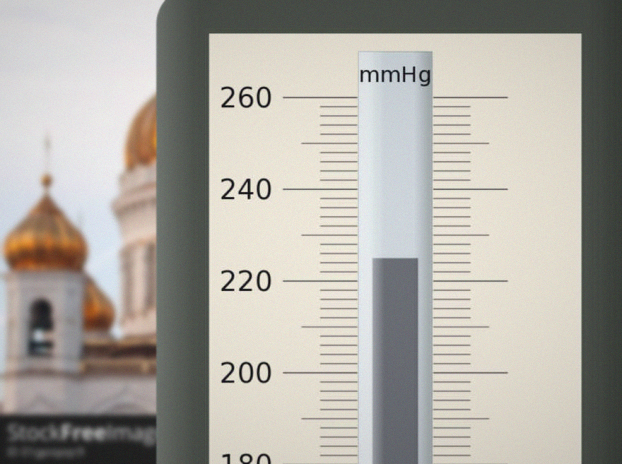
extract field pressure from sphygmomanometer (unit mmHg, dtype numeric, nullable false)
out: 225 mmHg
